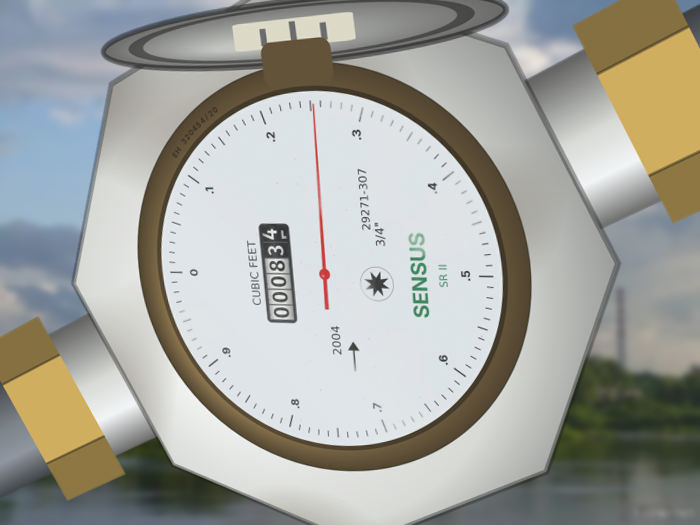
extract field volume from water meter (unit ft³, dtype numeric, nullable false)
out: 834.25 ft³
